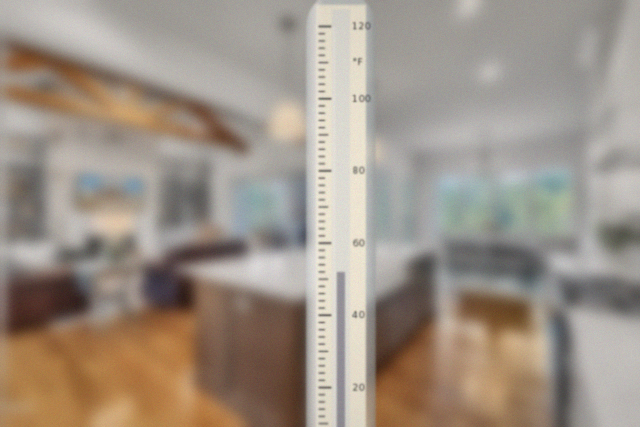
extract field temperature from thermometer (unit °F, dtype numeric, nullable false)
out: 52 °F
